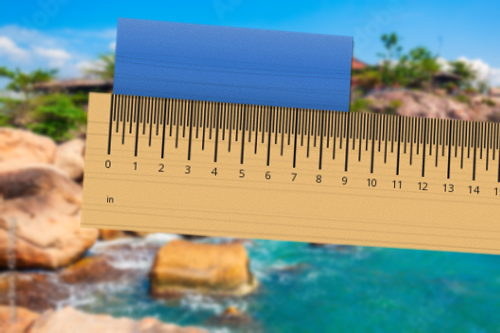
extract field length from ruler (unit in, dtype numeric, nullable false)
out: 9 in
